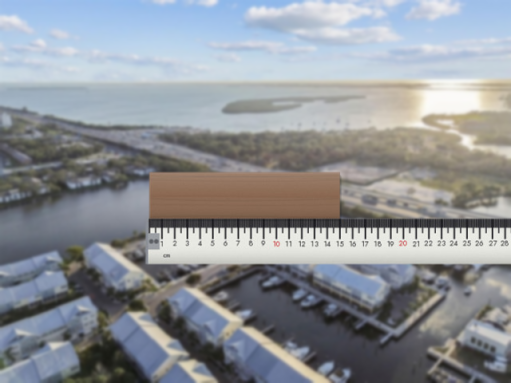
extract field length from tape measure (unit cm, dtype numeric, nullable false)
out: 15 cm
